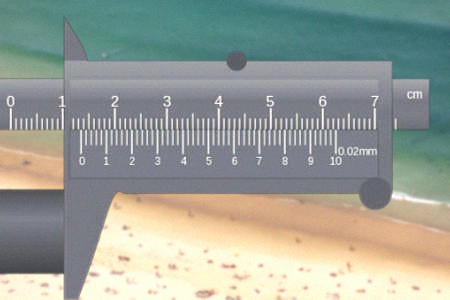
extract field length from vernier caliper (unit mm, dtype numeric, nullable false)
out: 13.5 mm
